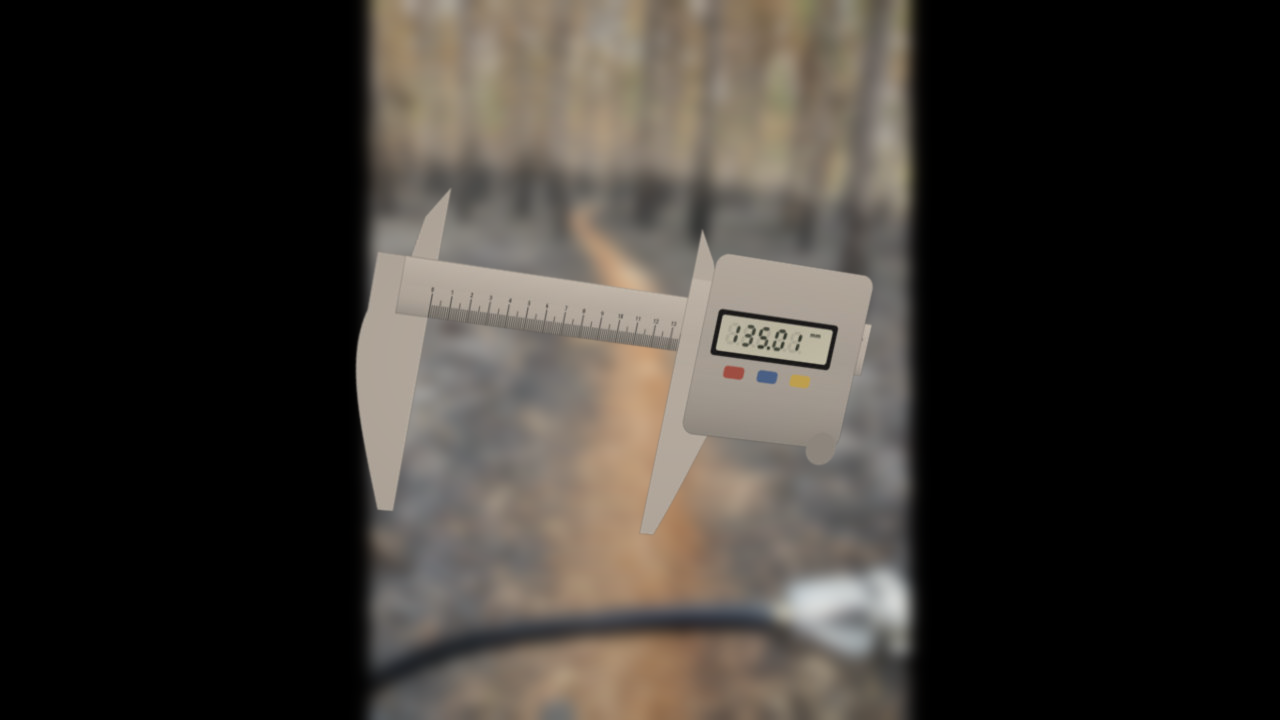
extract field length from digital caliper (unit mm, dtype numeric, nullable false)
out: 135.01 mm
